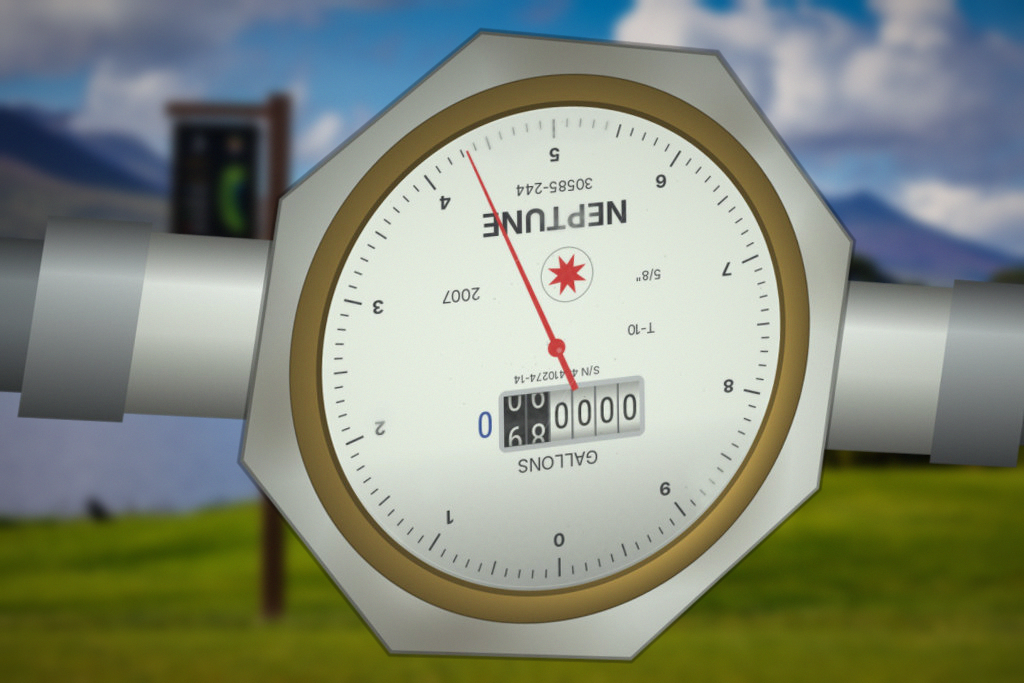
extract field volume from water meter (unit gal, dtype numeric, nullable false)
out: 894.3 gal
